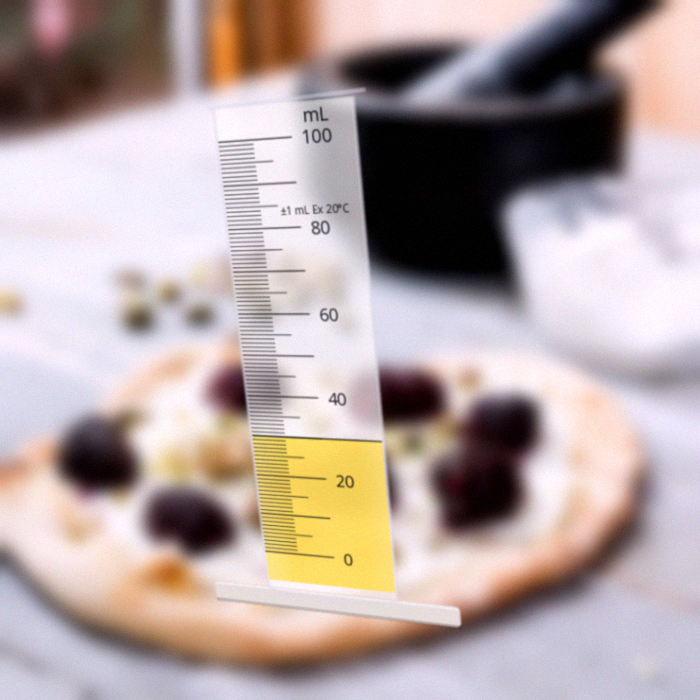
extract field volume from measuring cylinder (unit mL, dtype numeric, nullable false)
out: 30 mL
